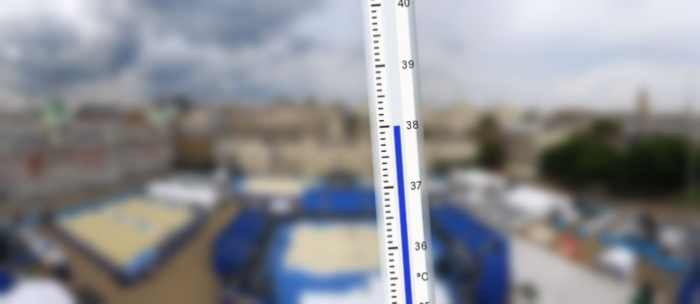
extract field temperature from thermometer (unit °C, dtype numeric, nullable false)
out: 38 °C
